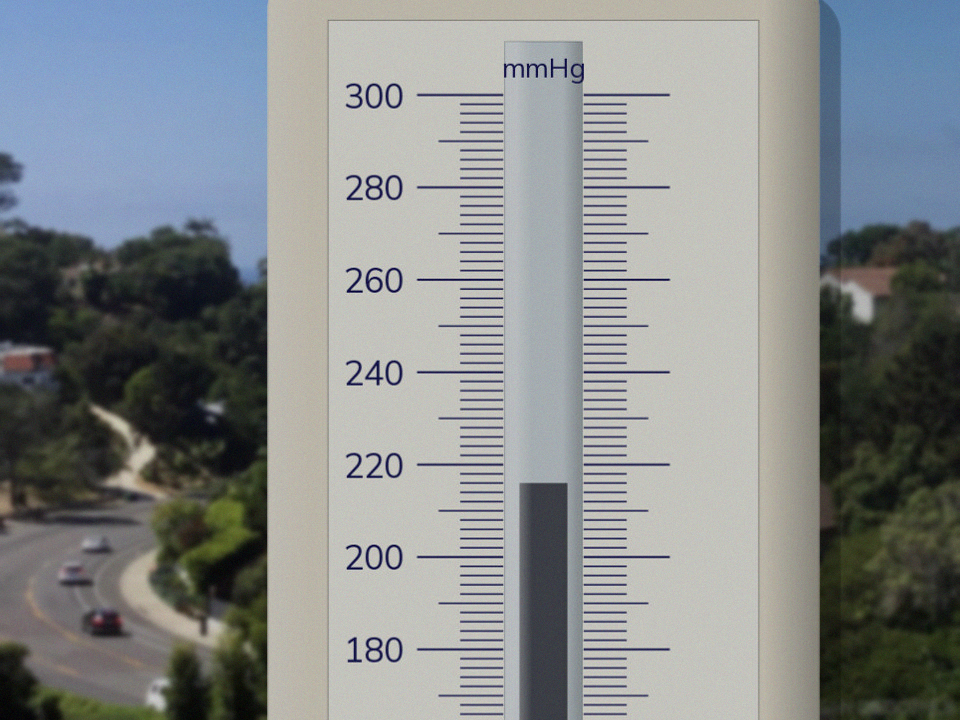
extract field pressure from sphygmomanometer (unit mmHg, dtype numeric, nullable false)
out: 216 mmHg
